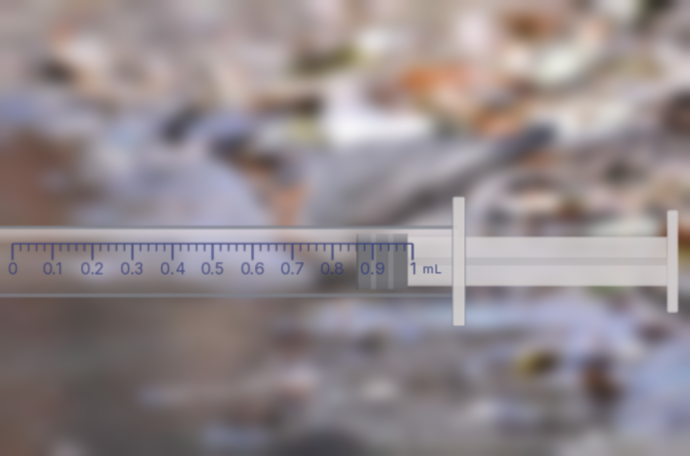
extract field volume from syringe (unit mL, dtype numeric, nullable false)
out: 0.86 mL
